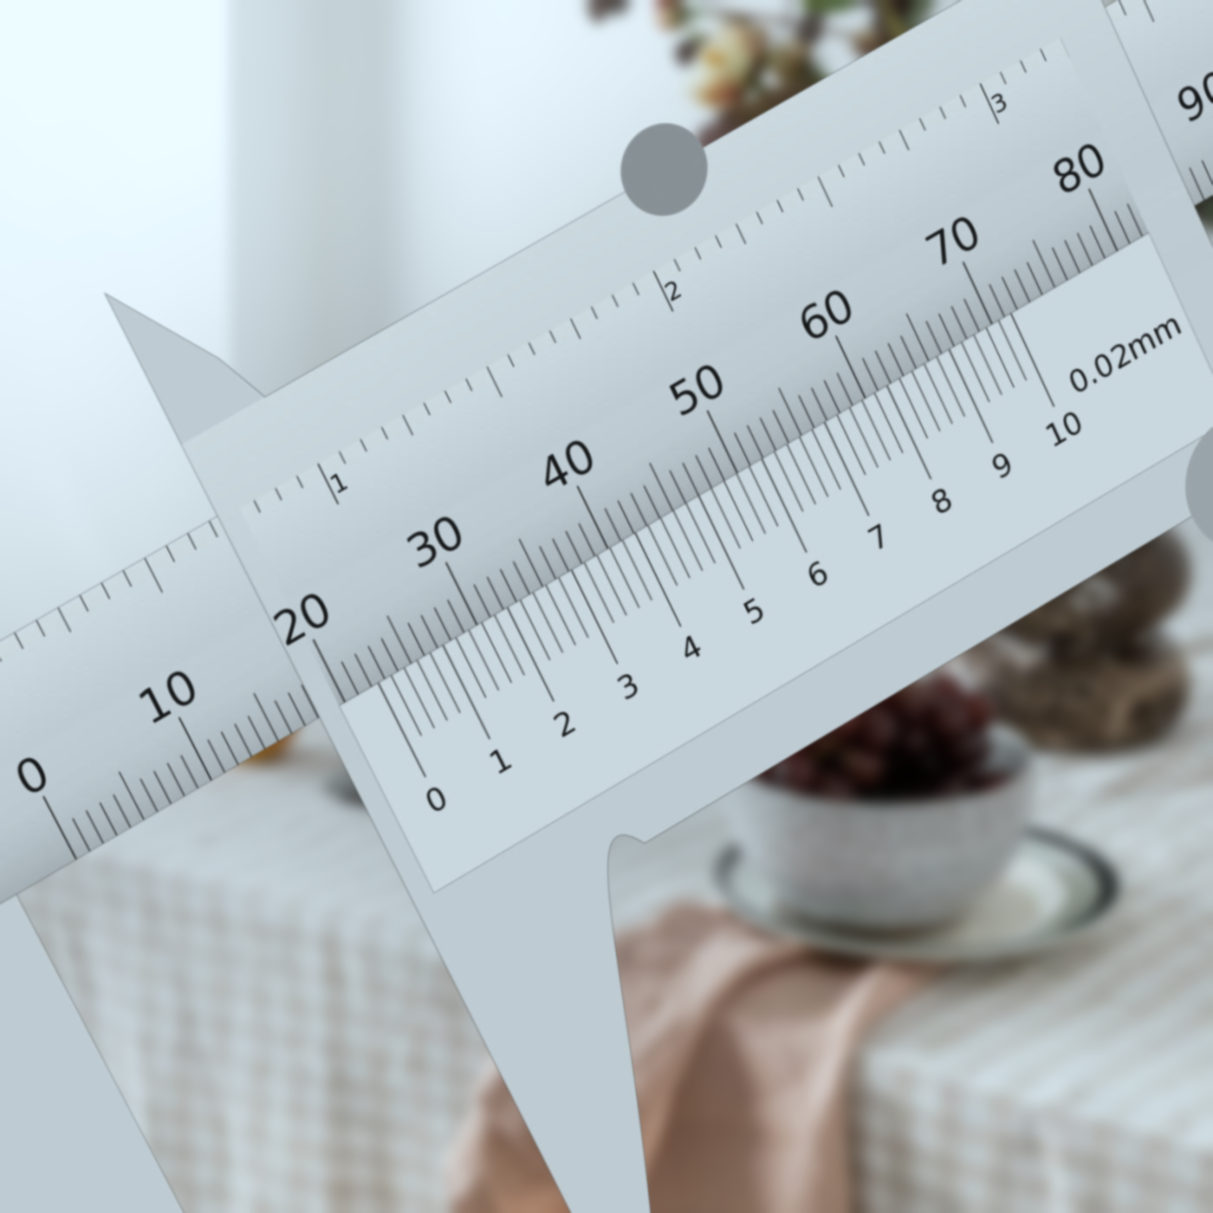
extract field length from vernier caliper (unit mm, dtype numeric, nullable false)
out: 22.5 mm
